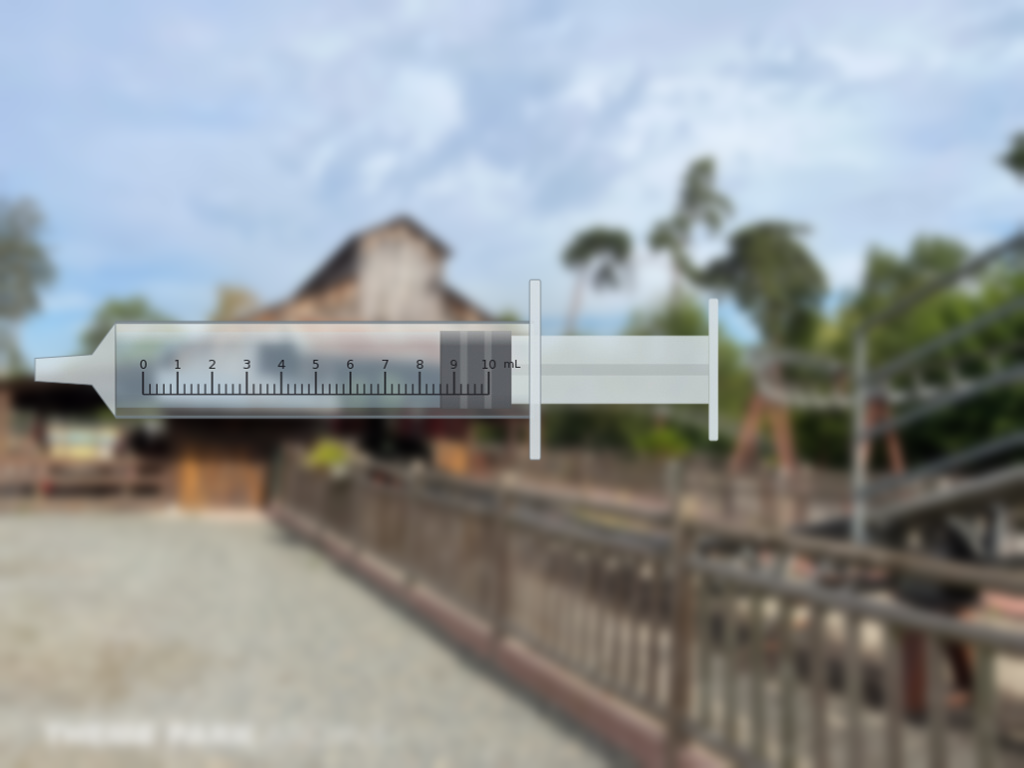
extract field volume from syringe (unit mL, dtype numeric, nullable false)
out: 8.6 mL
